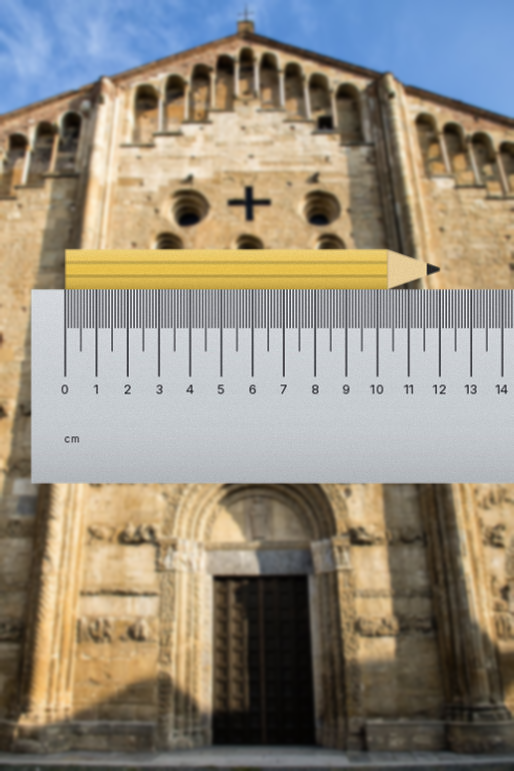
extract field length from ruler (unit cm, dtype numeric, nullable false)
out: 12 cm
